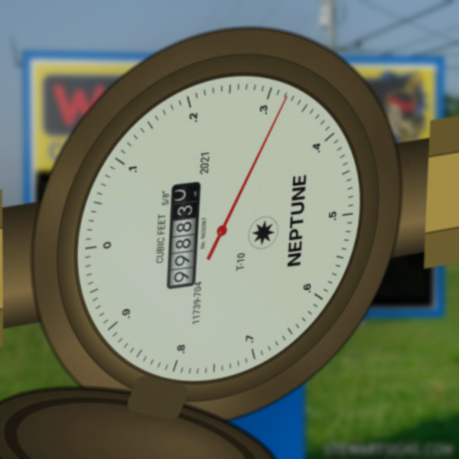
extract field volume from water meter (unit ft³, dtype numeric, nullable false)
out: 998830.32 ft³
